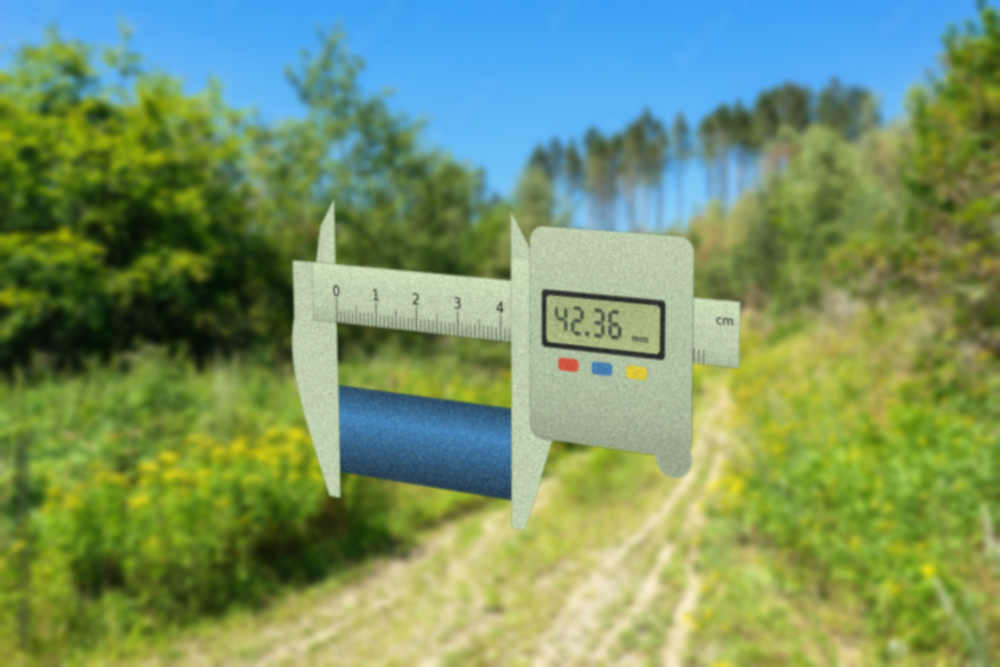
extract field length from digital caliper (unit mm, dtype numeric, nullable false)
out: 42.36 mm
